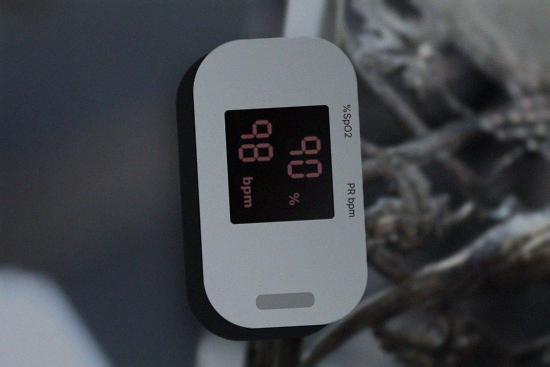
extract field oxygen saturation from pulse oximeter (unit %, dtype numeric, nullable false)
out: 90 %
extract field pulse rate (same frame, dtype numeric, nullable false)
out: 98 bpm
